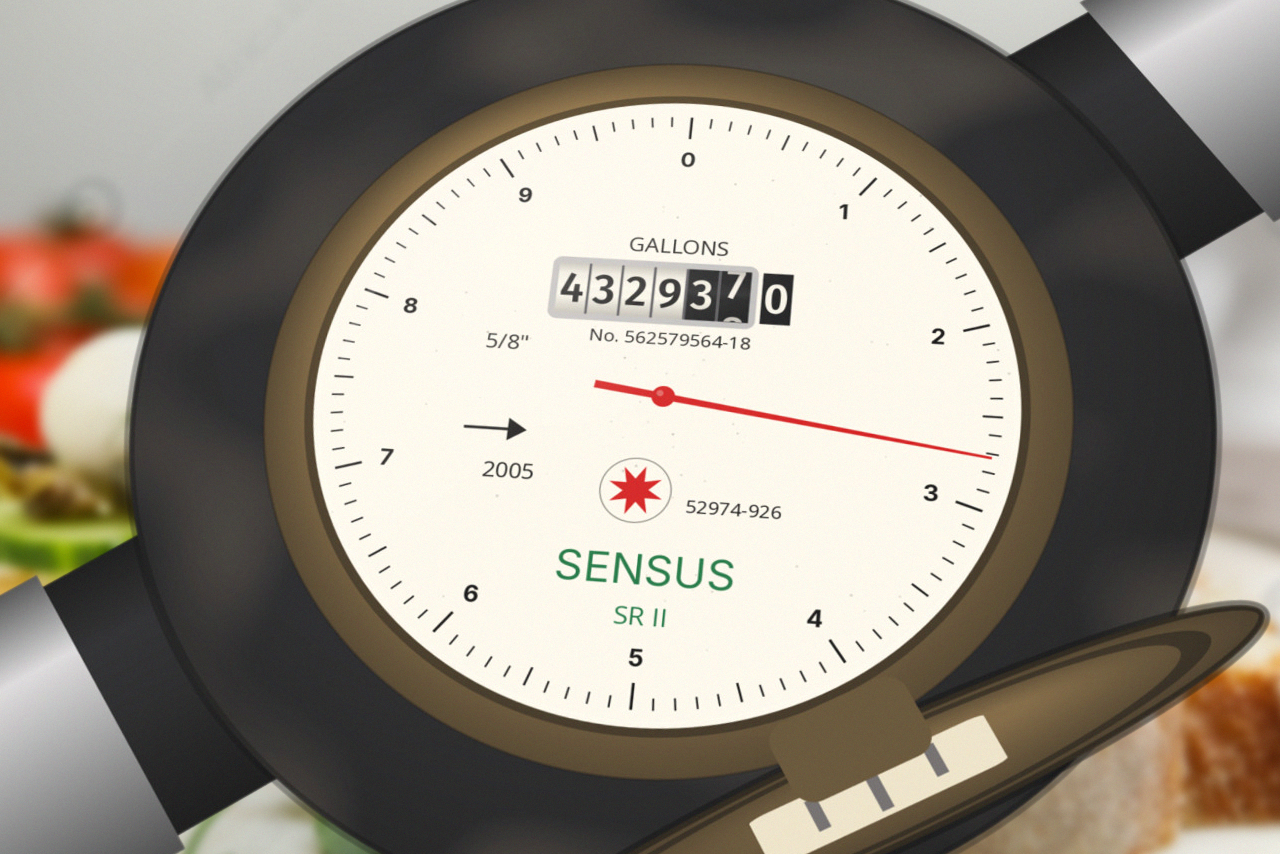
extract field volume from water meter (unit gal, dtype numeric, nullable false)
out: 4329372.7 gal
